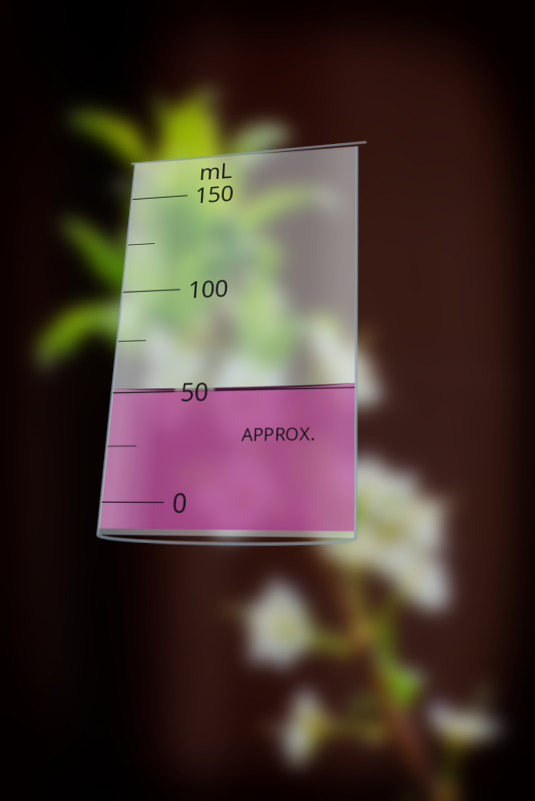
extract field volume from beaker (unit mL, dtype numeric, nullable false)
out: 50 mL
